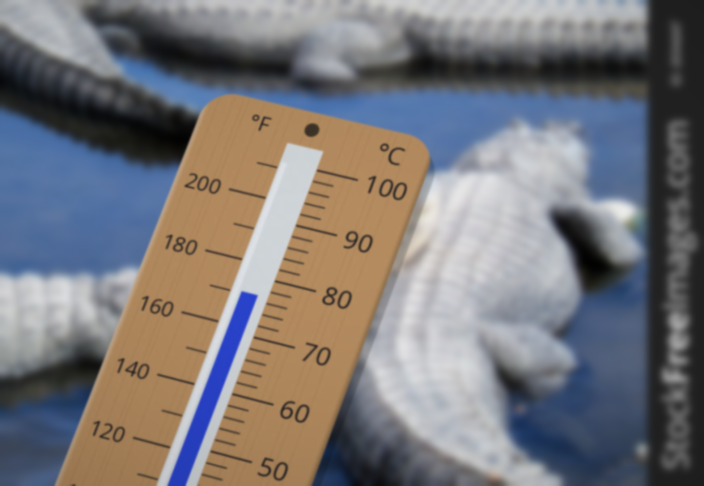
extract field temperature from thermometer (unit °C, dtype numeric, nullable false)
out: 77 °C
